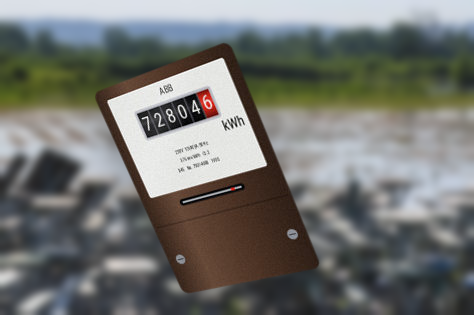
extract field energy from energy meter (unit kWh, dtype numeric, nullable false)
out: 72804.6 kWh
